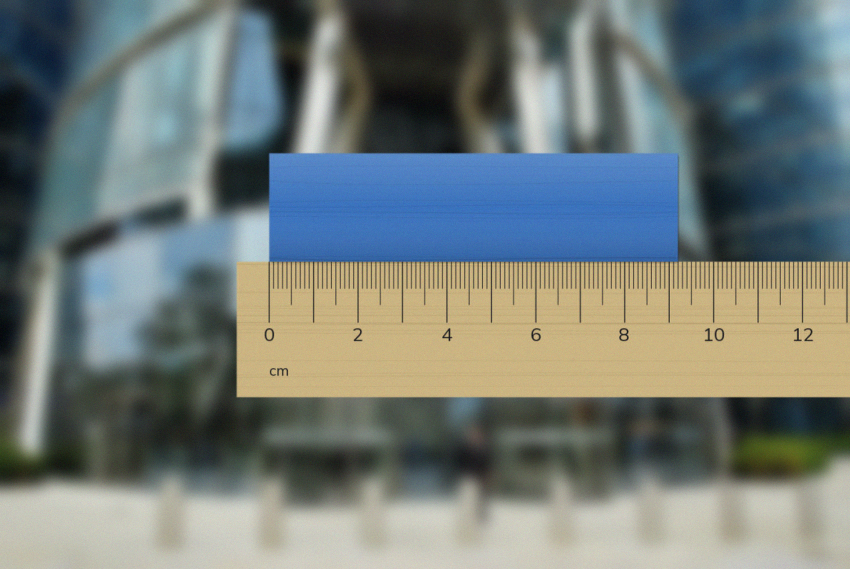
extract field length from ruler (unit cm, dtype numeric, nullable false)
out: 9.2 cm
